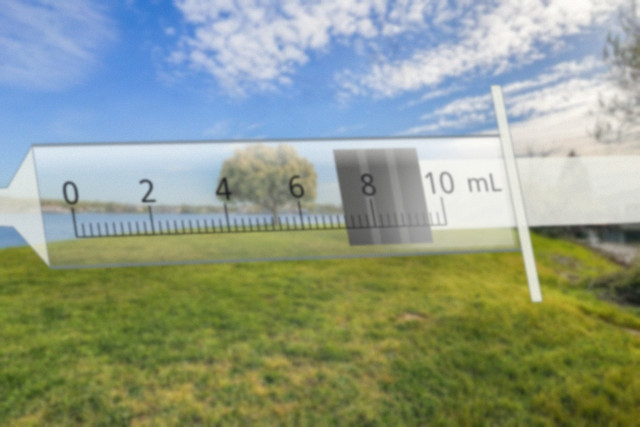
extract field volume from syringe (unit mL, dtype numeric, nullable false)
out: 7.2 mL
